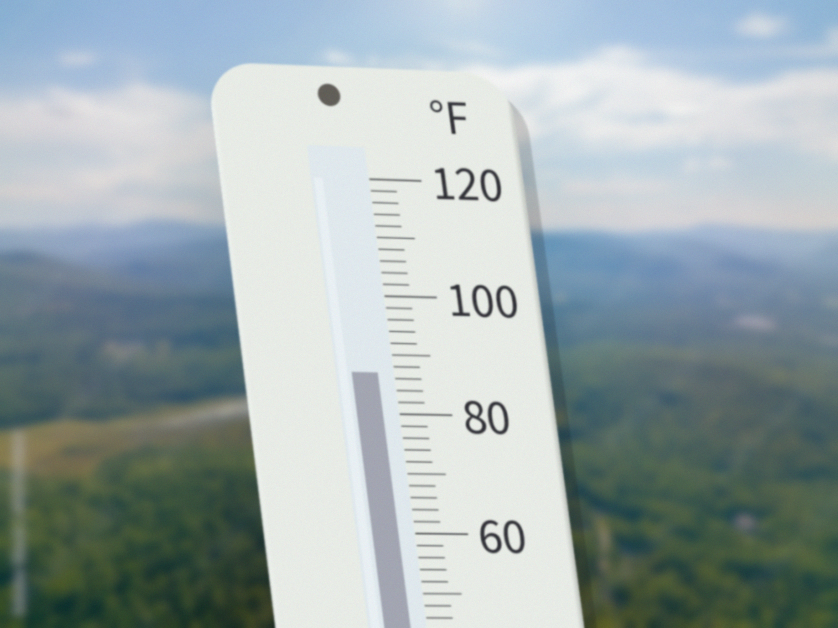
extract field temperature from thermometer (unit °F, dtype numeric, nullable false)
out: 87 °F
